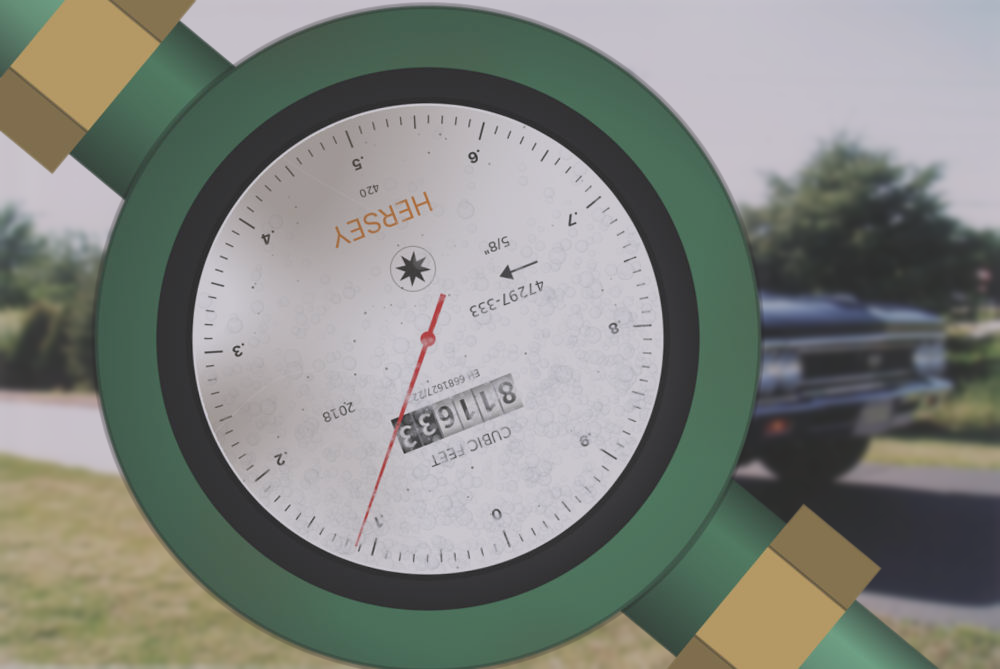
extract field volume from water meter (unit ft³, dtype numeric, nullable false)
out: 811633.11 ft³
